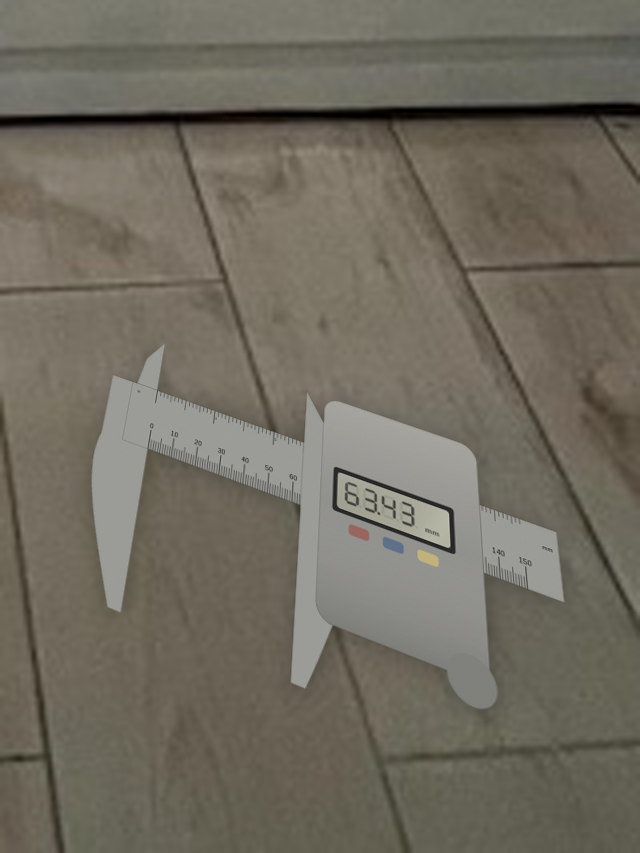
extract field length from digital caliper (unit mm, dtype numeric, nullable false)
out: 63.43 mm
